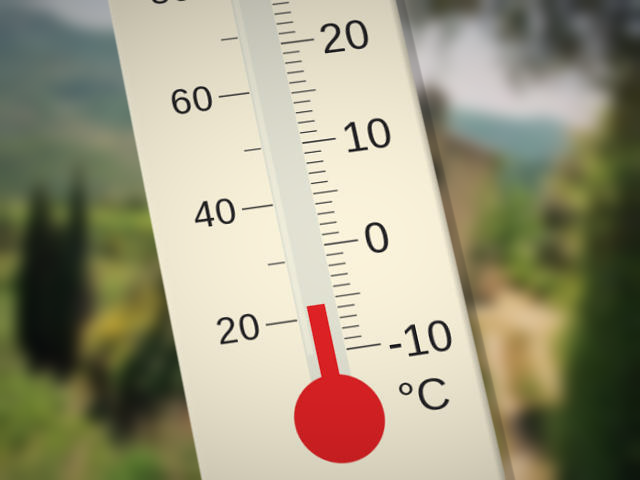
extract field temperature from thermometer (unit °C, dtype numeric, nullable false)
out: -5.5 °C
